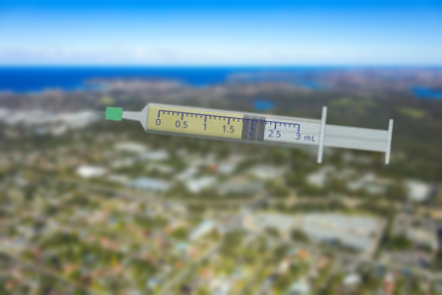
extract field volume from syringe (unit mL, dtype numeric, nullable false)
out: 1.8 mL
